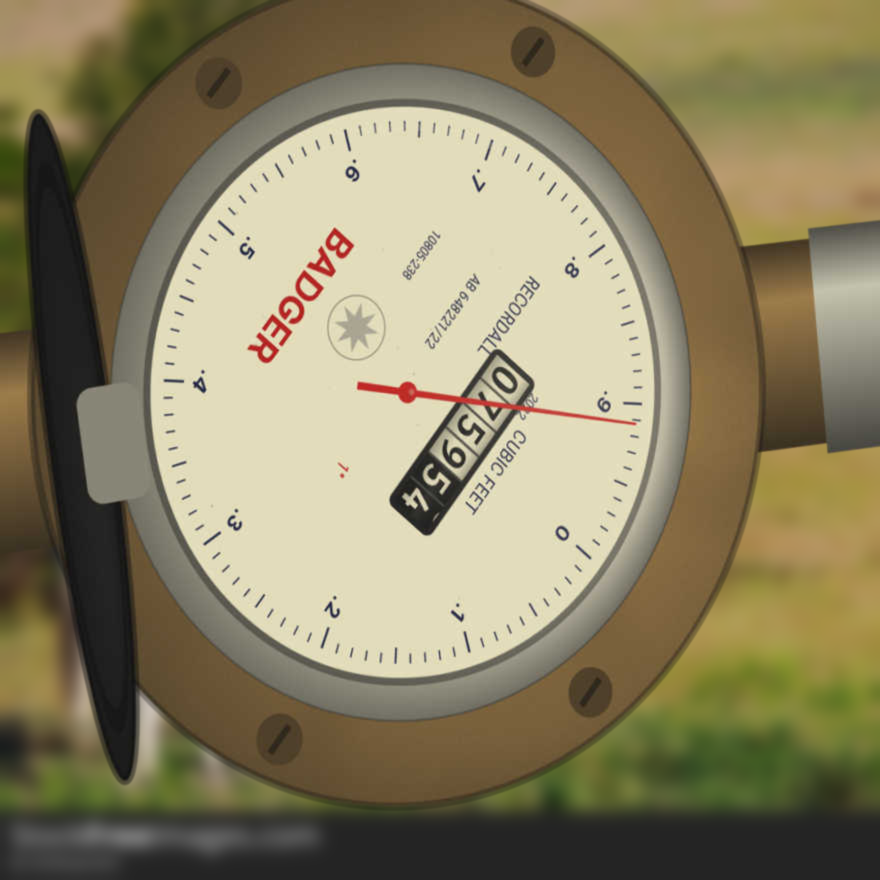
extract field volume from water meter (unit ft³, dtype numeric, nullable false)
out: 75953.91 ft³
